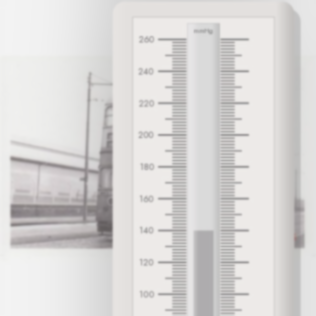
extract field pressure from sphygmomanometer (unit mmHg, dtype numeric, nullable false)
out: 140 mmHg
